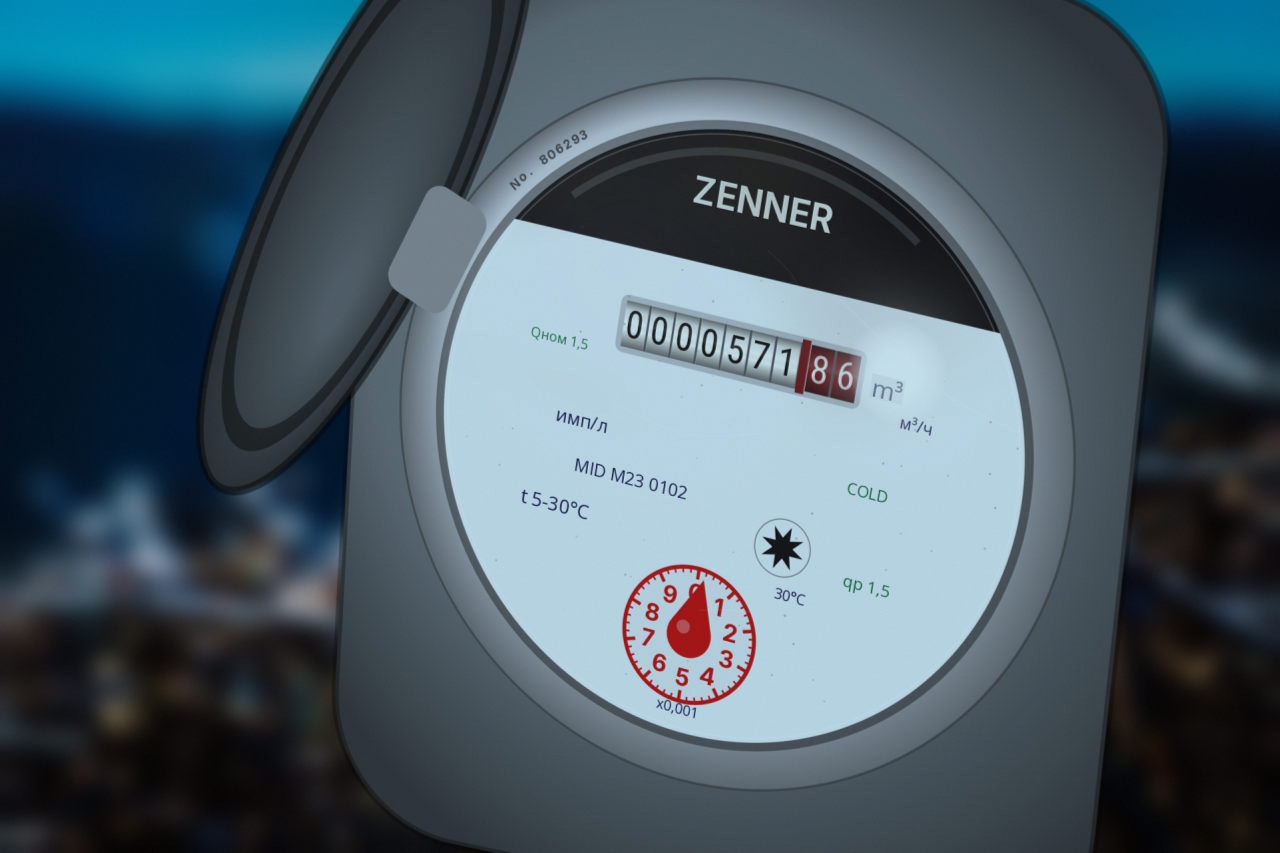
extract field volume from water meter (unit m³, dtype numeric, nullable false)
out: 571.860 m³
